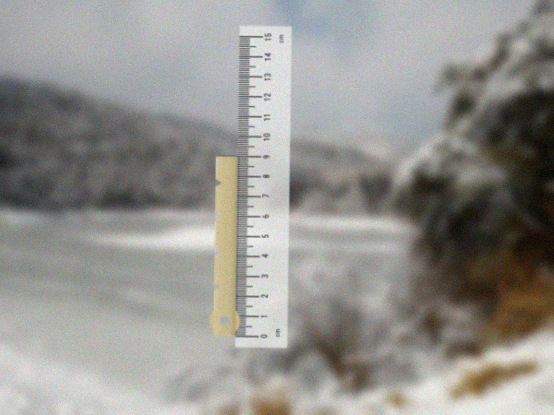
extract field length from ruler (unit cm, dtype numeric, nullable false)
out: 9 cm
